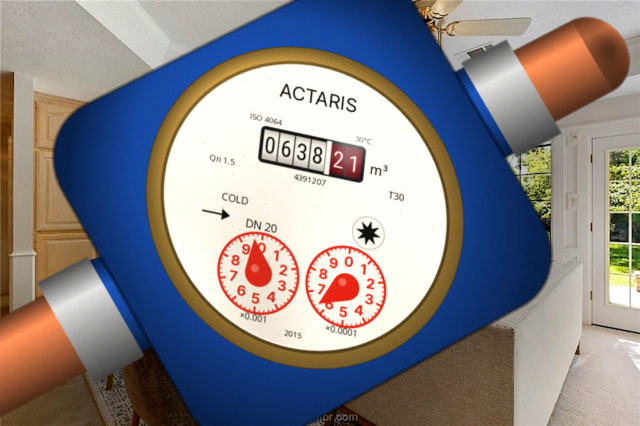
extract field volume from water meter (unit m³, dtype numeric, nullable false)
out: 638.2096 m³
